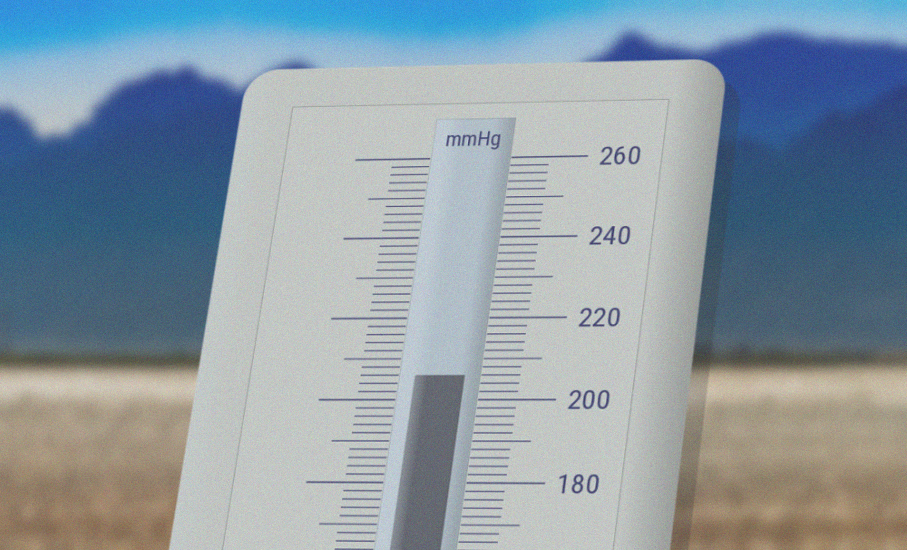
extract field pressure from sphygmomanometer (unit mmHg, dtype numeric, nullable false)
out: 206 mmHg
